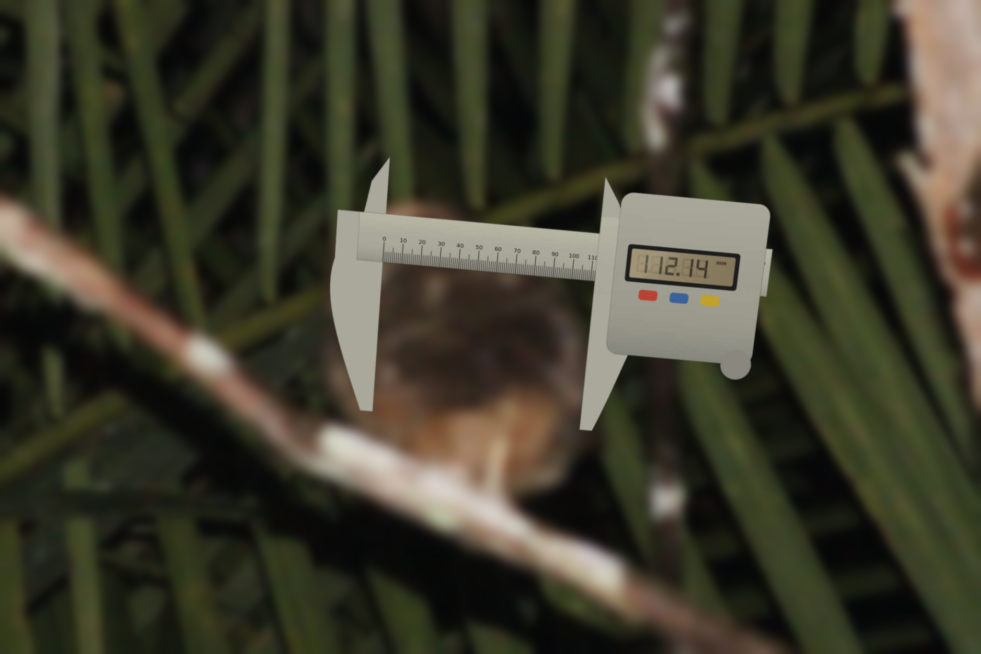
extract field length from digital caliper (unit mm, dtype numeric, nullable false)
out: 112.14 mm
